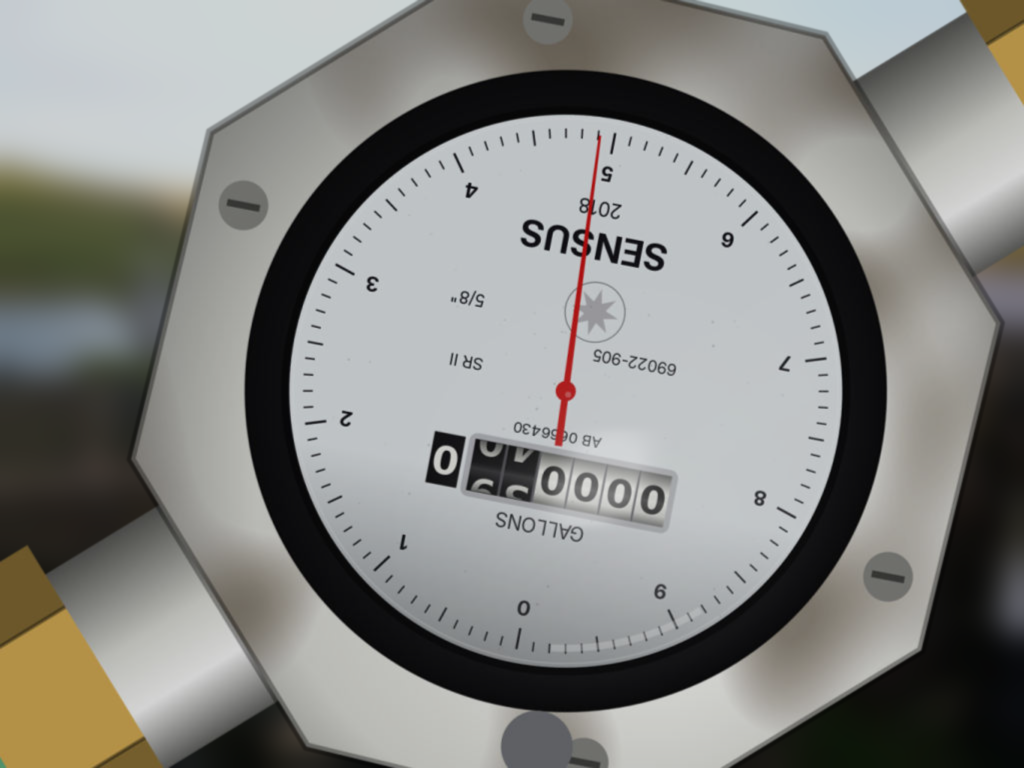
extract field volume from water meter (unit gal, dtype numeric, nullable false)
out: 394.9 gal
